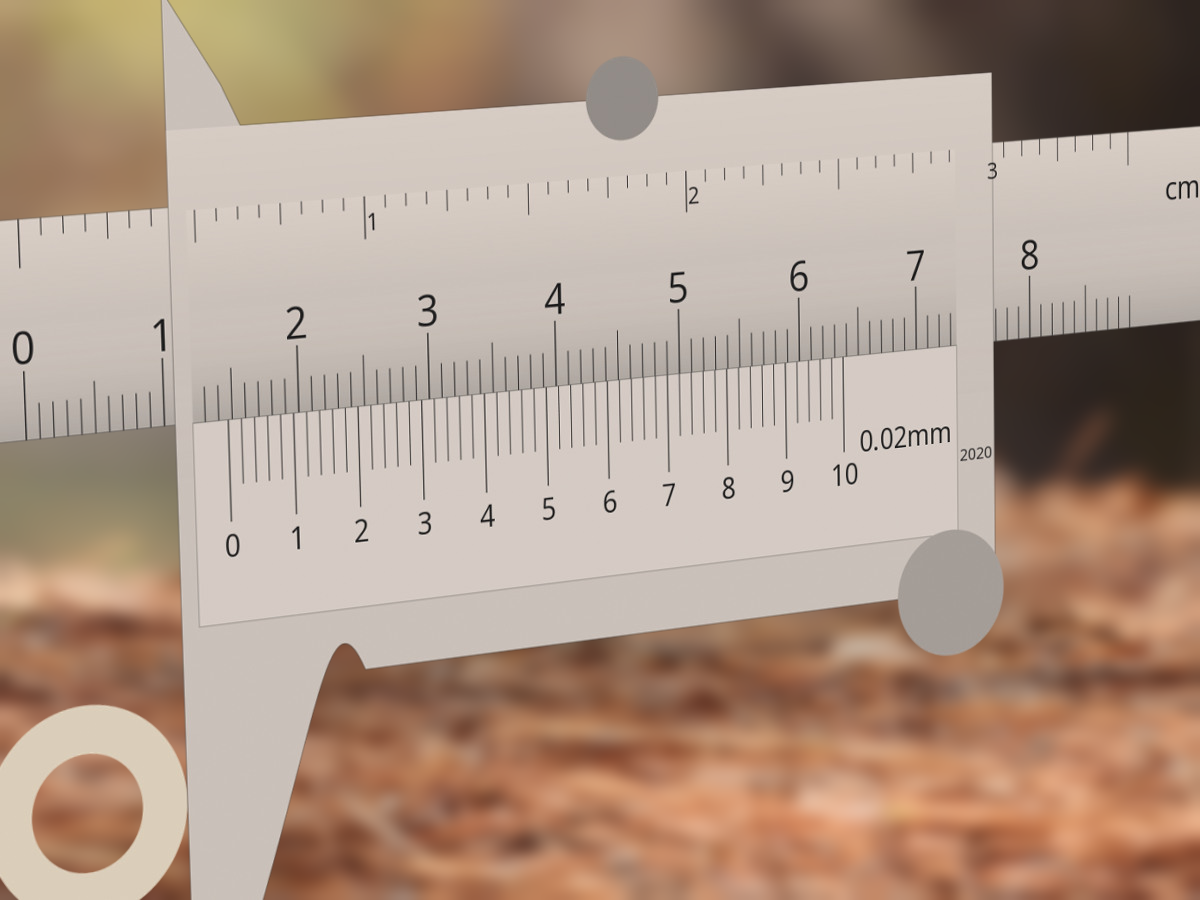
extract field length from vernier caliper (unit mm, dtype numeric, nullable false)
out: 14.7 mm
